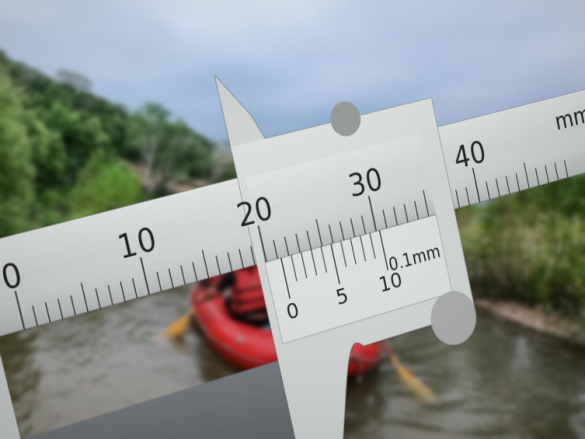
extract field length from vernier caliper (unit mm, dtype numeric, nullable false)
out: 21.3 mm
